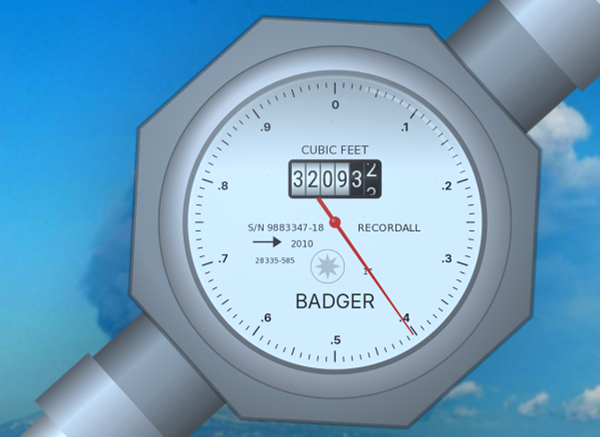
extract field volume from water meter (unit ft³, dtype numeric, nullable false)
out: 320932.40 ft³
